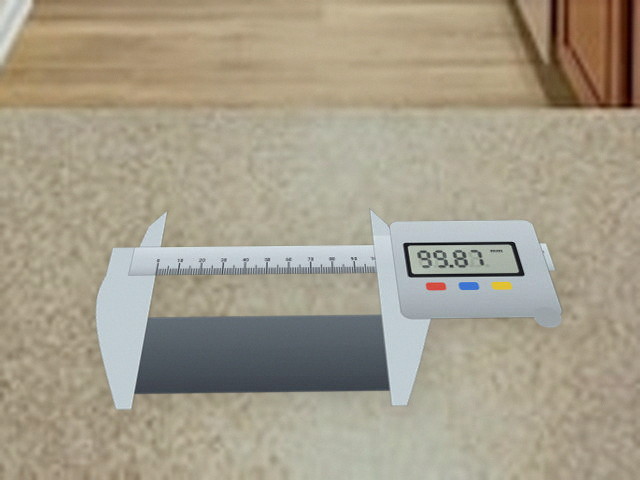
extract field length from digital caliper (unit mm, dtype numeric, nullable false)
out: 99.87 mm
